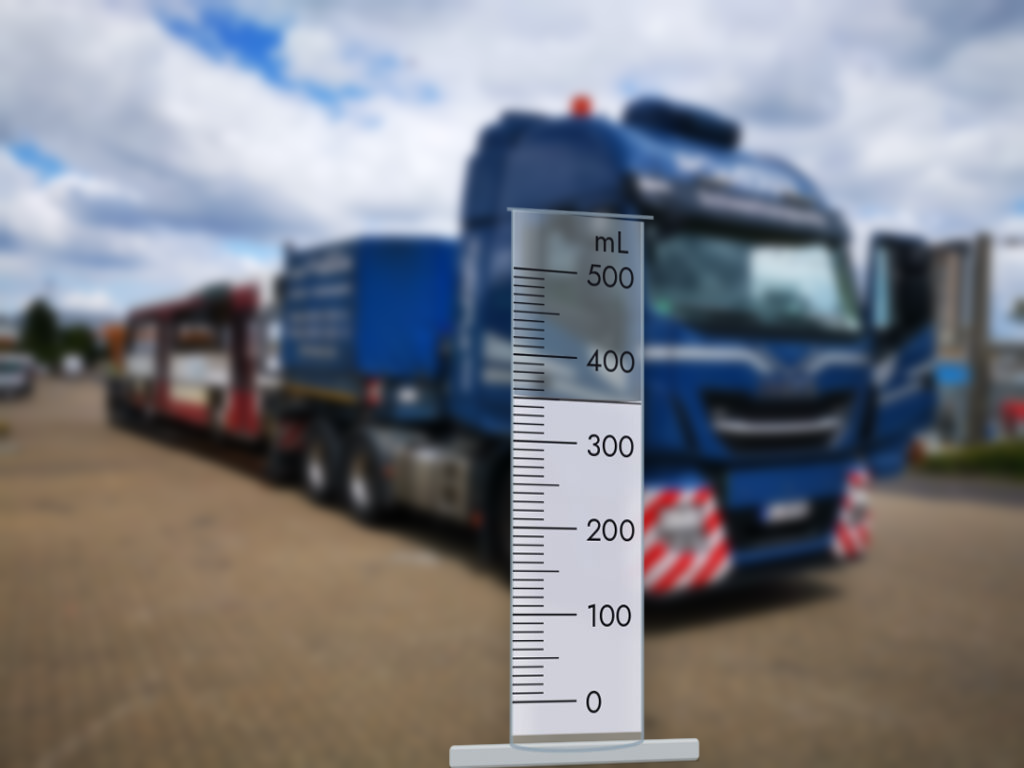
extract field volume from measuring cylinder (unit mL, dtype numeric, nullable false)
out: 350 mL
